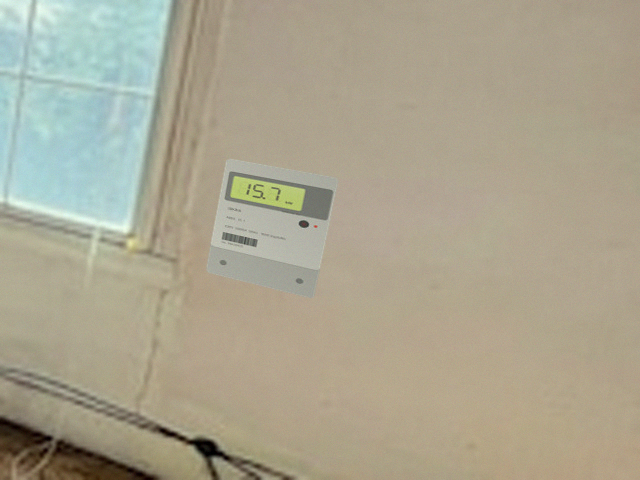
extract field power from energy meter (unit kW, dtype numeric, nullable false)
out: 15.7 kW
